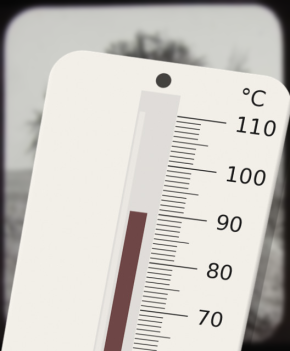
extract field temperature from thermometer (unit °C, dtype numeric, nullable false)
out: 90 °C
